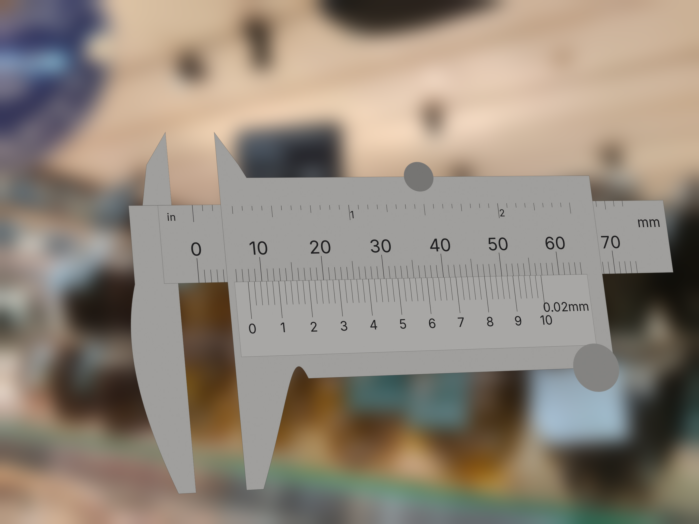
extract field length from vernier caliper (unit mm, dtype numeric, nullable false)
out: 7.8 mm
